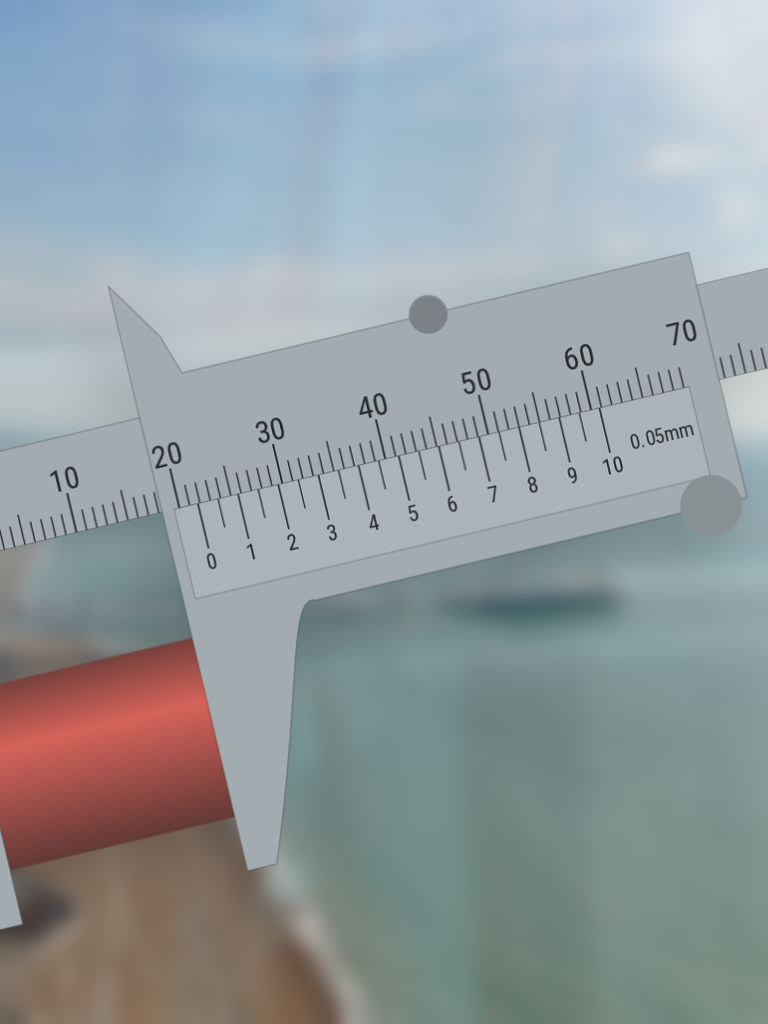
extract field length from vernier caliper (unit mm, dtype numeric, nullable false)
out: 21.8 mm
